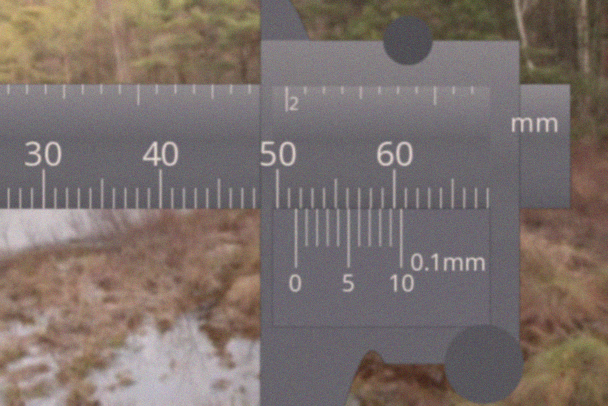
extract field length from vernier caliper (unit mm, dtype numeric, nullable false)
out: 51.6 mm
